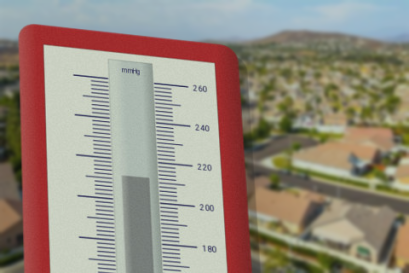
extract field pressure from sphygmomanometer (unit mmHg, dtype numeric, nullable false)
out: 212 mmHg
